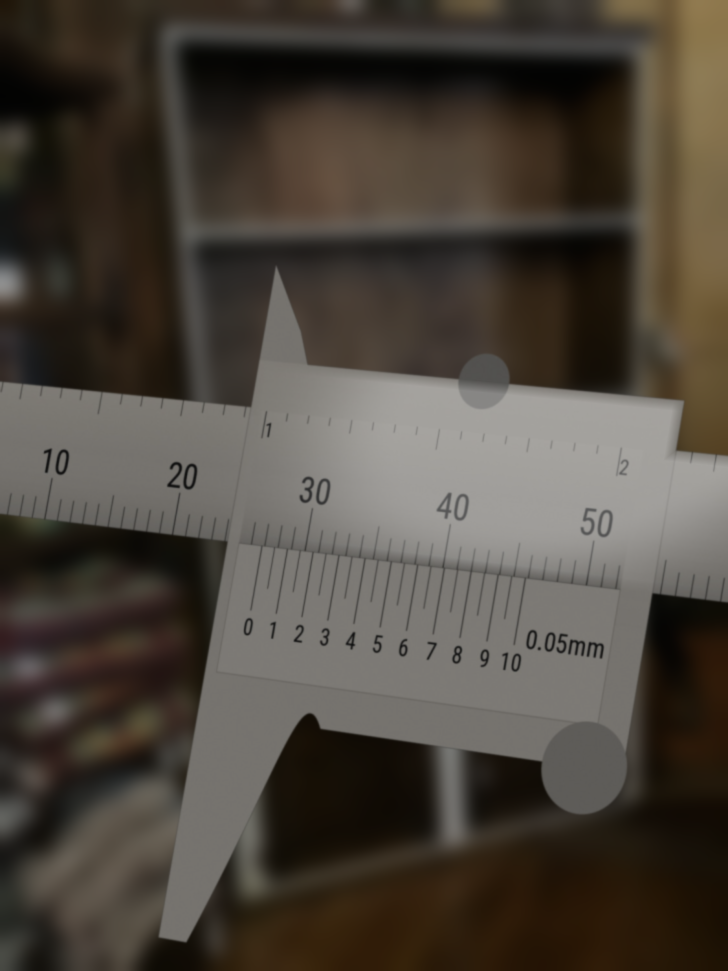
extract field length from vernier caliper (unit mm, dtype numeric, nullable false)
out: 26.8 mm
